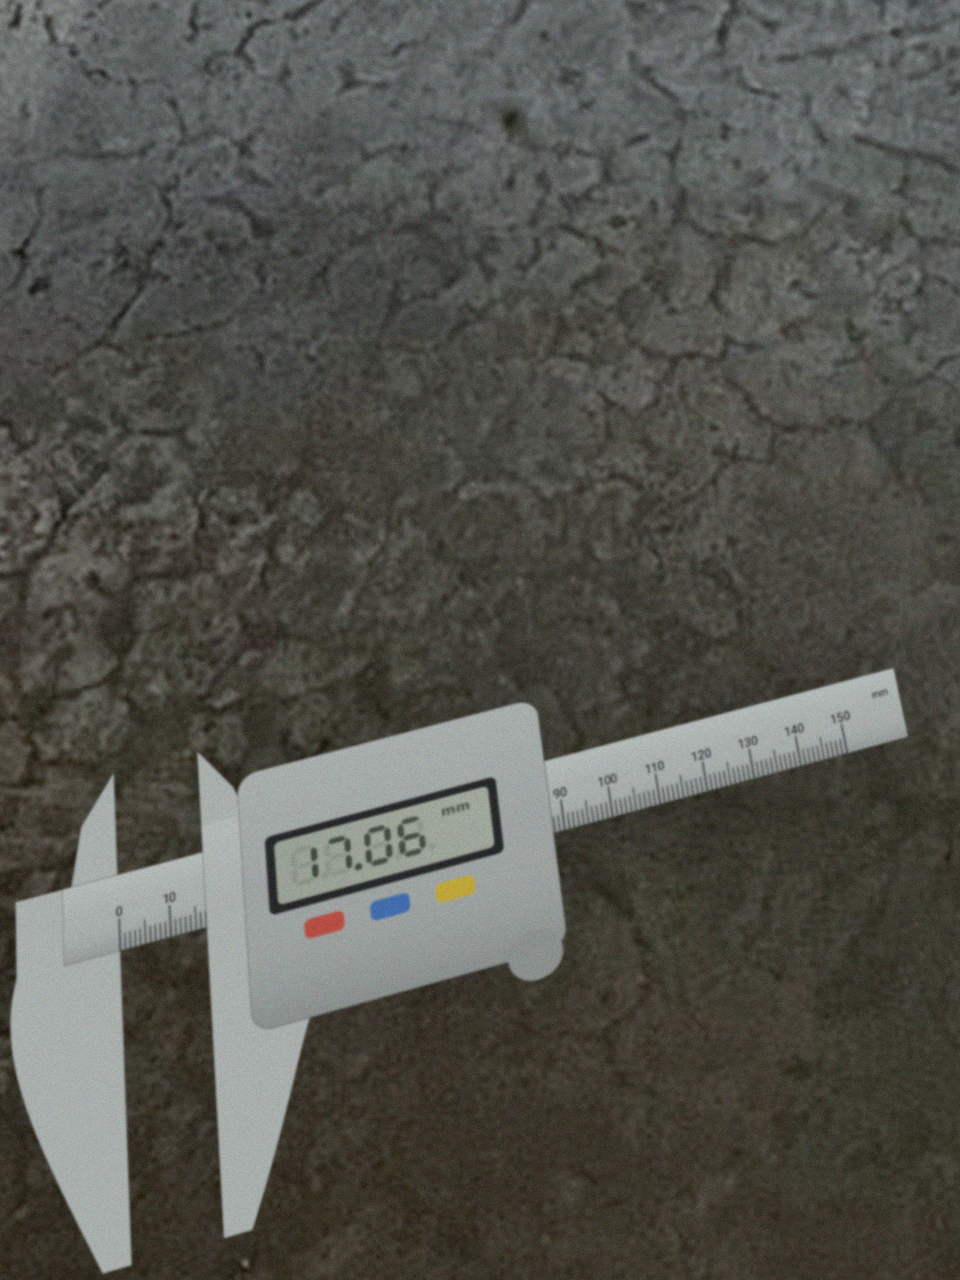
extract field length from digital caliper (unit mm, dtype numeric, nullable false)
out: 17.06 mm
